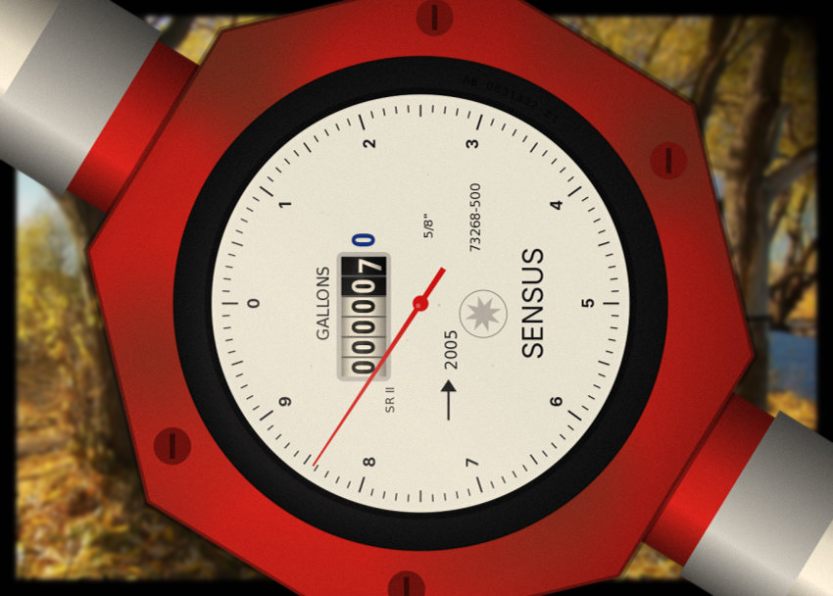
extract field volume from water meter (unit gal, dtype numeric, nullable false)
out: 68.4 gal
